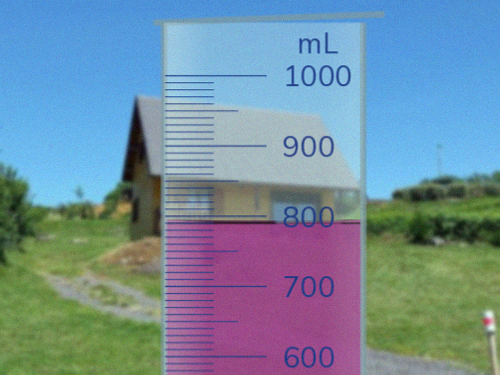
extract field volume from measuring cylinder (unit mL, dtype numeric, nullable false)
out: 790 mL
